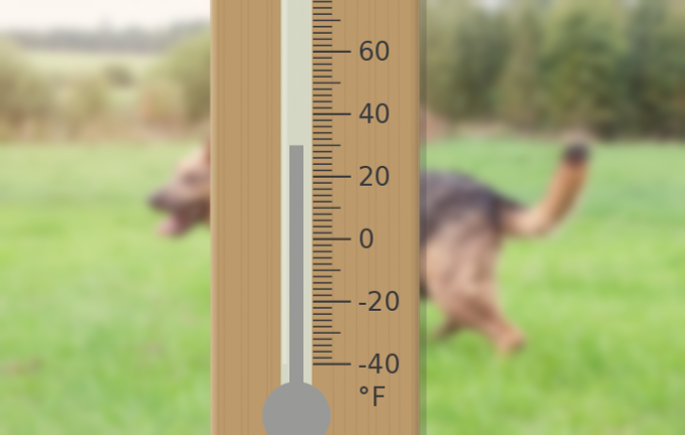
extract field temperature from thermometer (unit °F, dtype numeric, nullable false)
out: 30 °F
